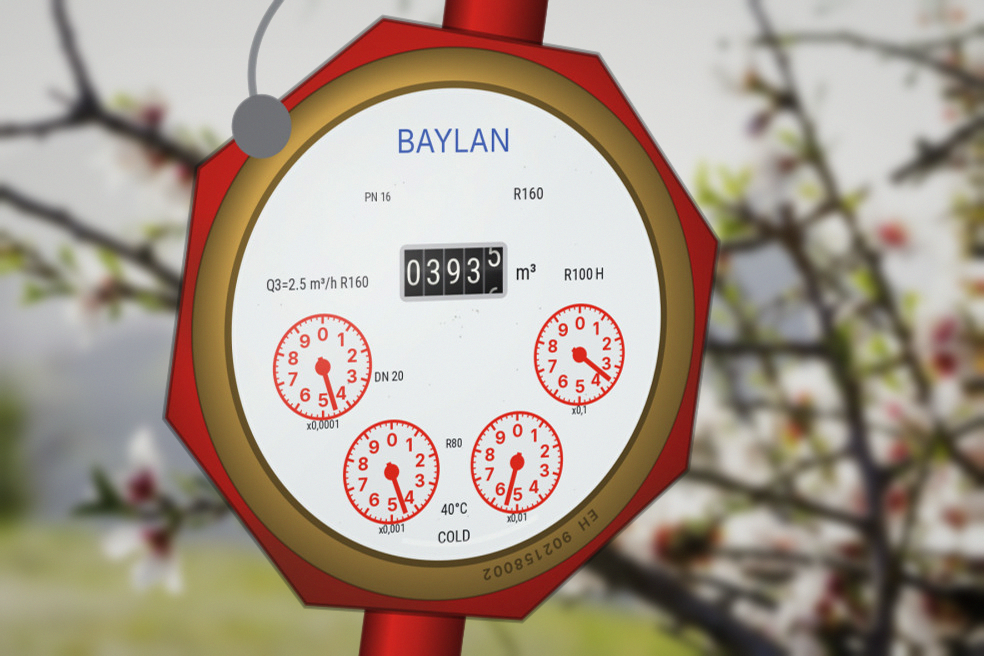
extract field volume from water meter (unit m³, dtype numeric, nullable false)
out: 3935.3544 m³
